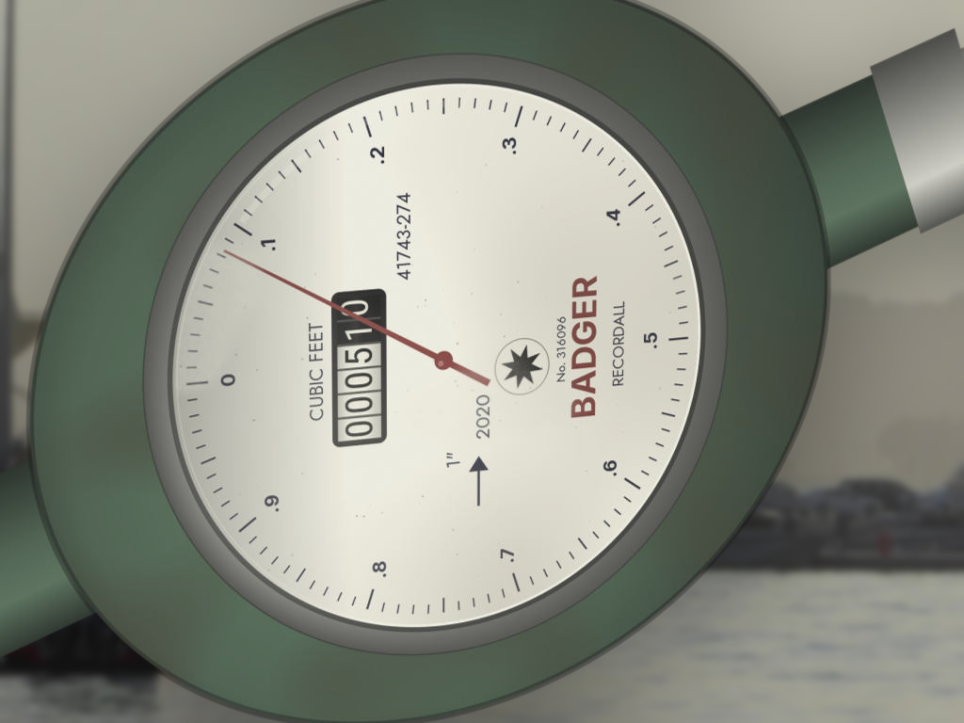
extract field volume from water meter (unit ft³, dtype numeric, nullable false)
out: 510.08 ft³
